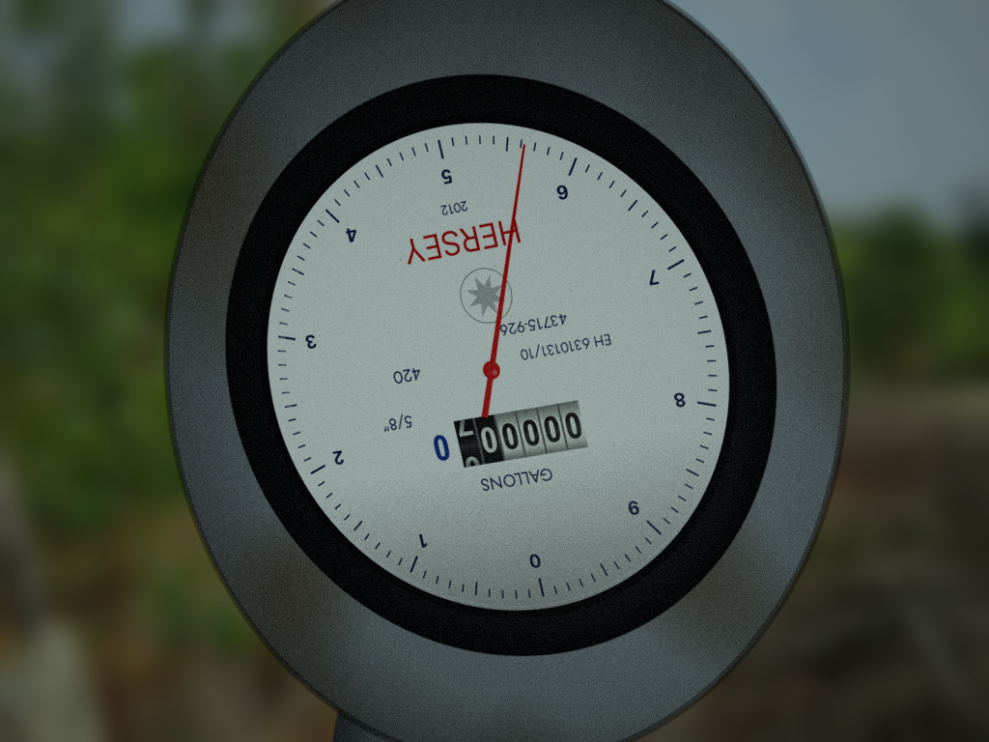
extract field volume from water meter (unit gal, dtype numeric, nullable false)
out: 65.6 gal
